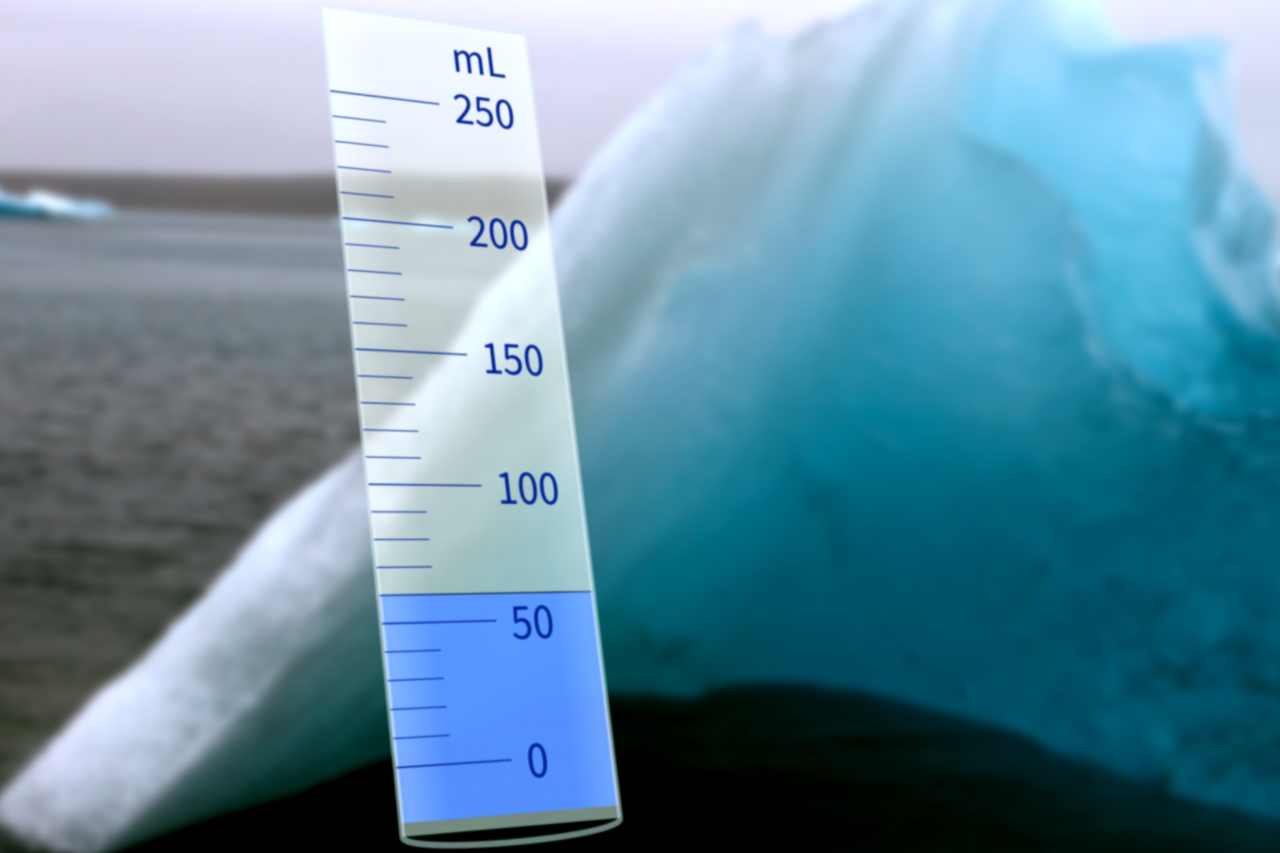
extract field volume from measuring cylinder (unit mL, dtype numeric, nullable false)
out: 60 mL
